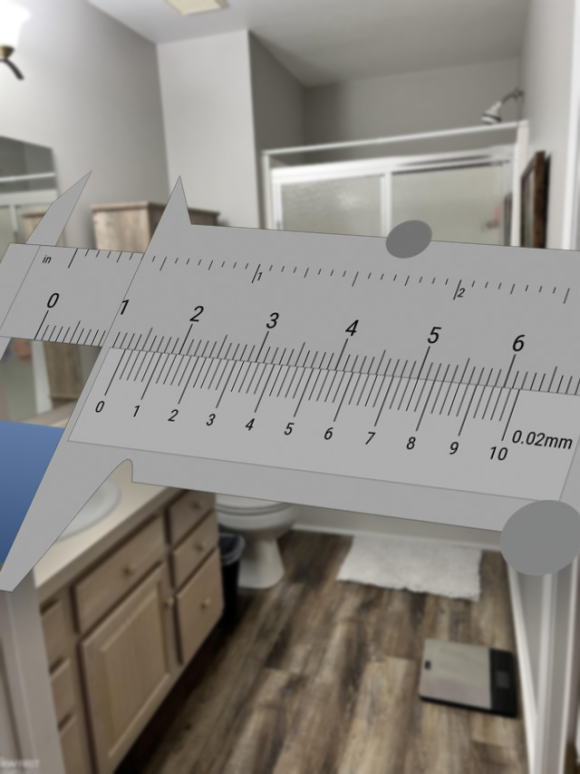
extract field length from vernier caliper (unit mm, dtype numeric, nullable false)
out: 12.8 mm
